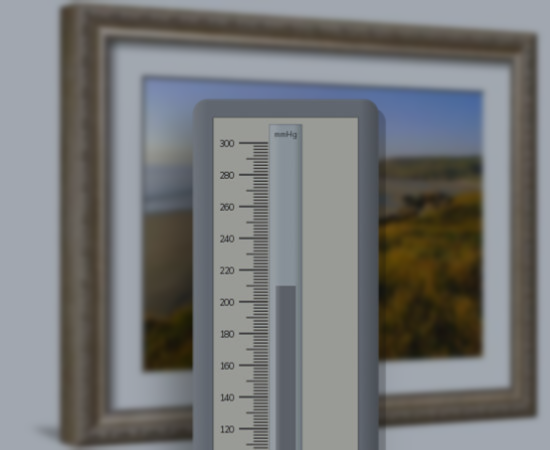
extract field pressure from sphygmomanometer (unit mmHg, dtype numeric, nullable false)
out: 210 mmHg
